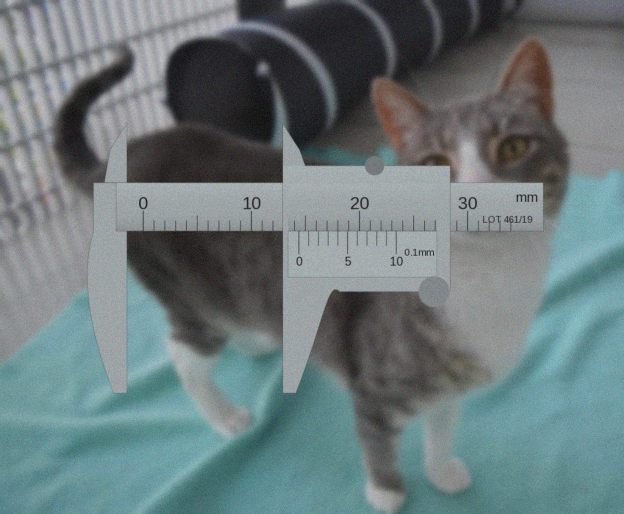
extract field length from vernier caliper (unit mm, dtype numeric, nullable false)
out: 14.4 mm
